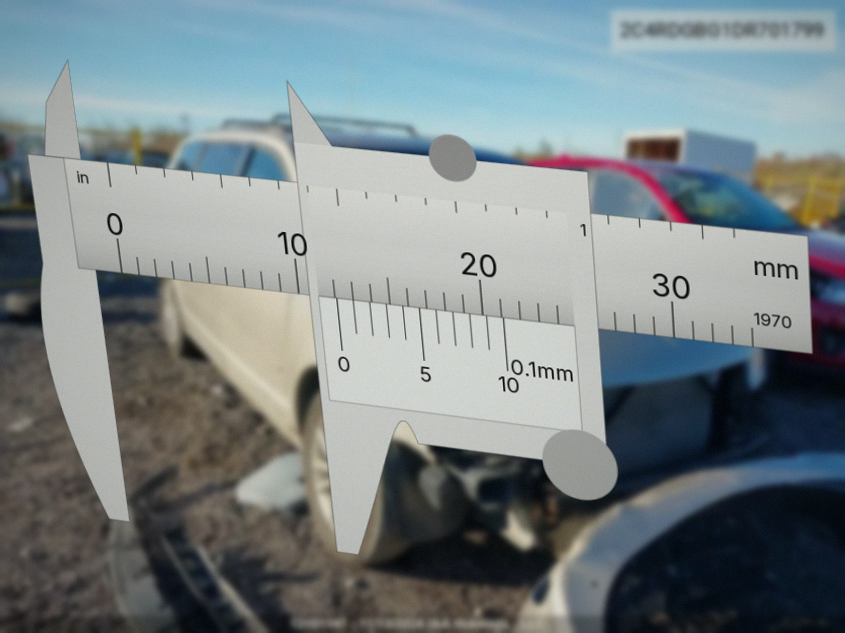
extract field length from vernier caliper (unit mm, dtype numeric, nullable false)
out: 12.1 mm
